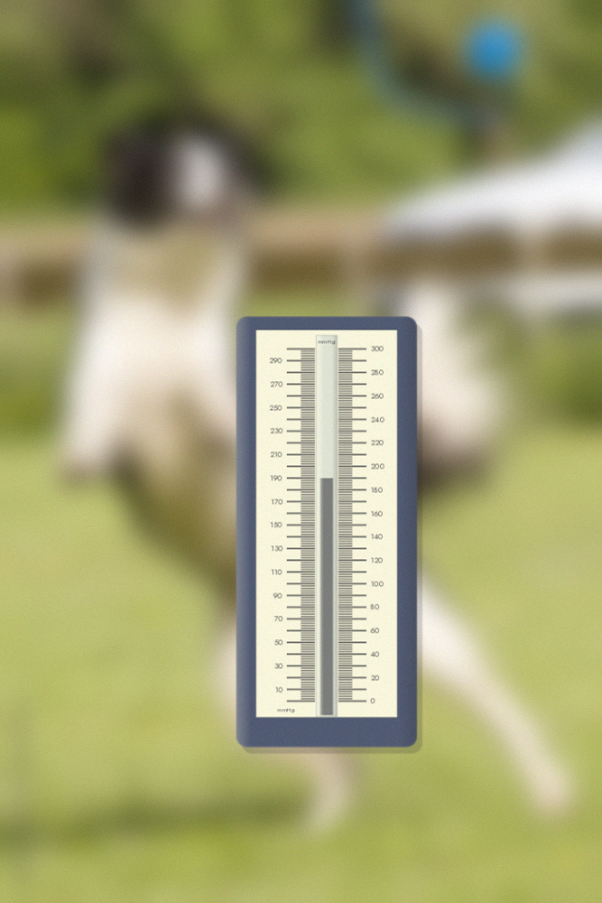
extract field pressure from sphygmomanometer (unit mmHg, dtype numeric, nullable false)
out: 190 mmHg
